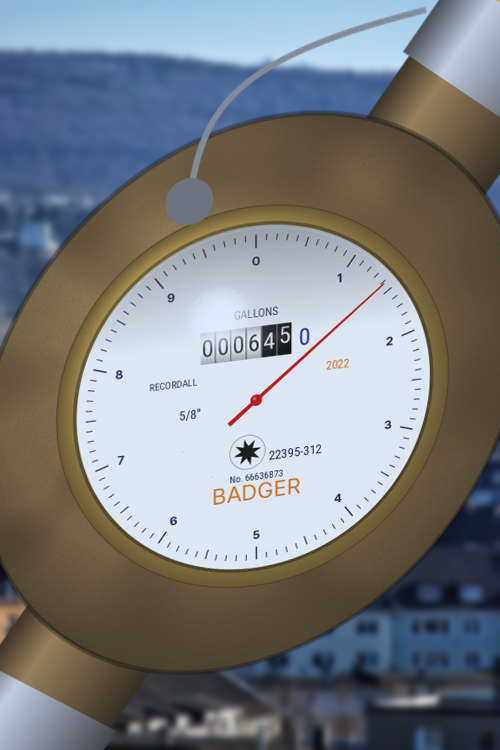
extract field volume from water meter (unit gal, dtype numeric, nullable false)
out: 6451.4 gal
